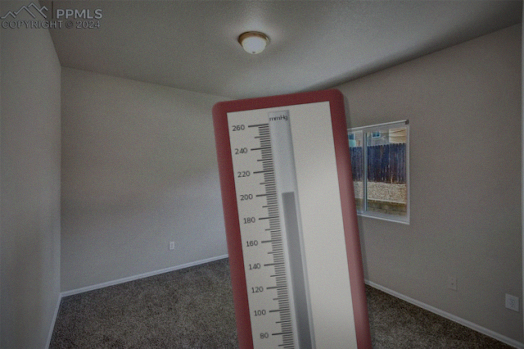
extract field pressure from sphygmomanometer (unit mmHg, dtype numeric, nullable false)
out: 200 mmHg
